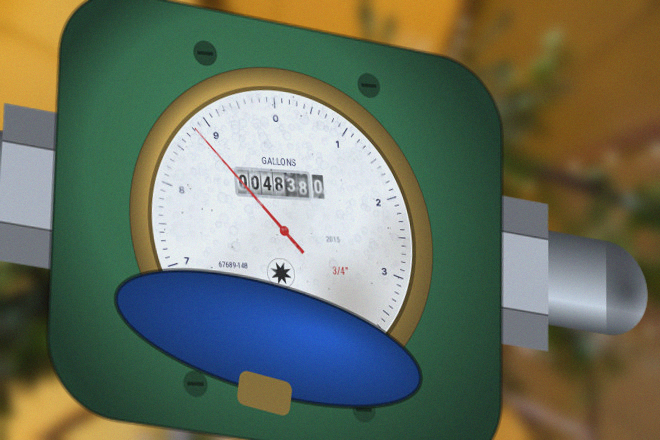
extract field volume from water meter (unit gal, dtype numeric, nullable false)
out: 48378.8 gal
